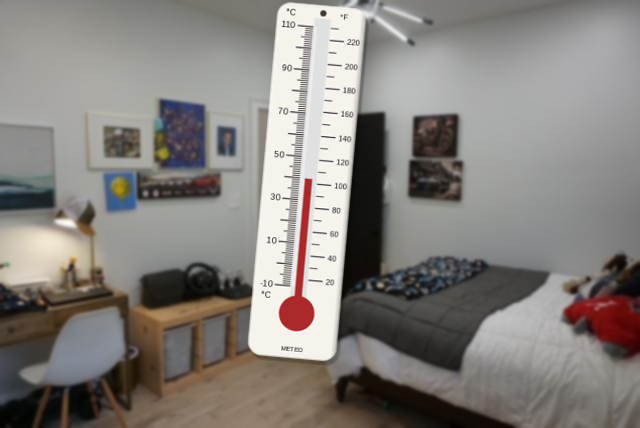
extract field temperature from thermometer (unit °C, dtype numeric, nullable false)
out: 40 °C
